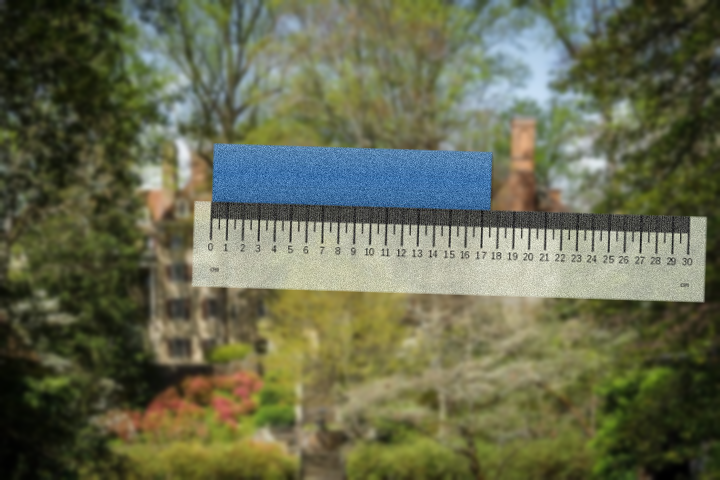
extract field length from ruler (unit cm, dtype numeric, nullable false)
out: 17.5 cm
